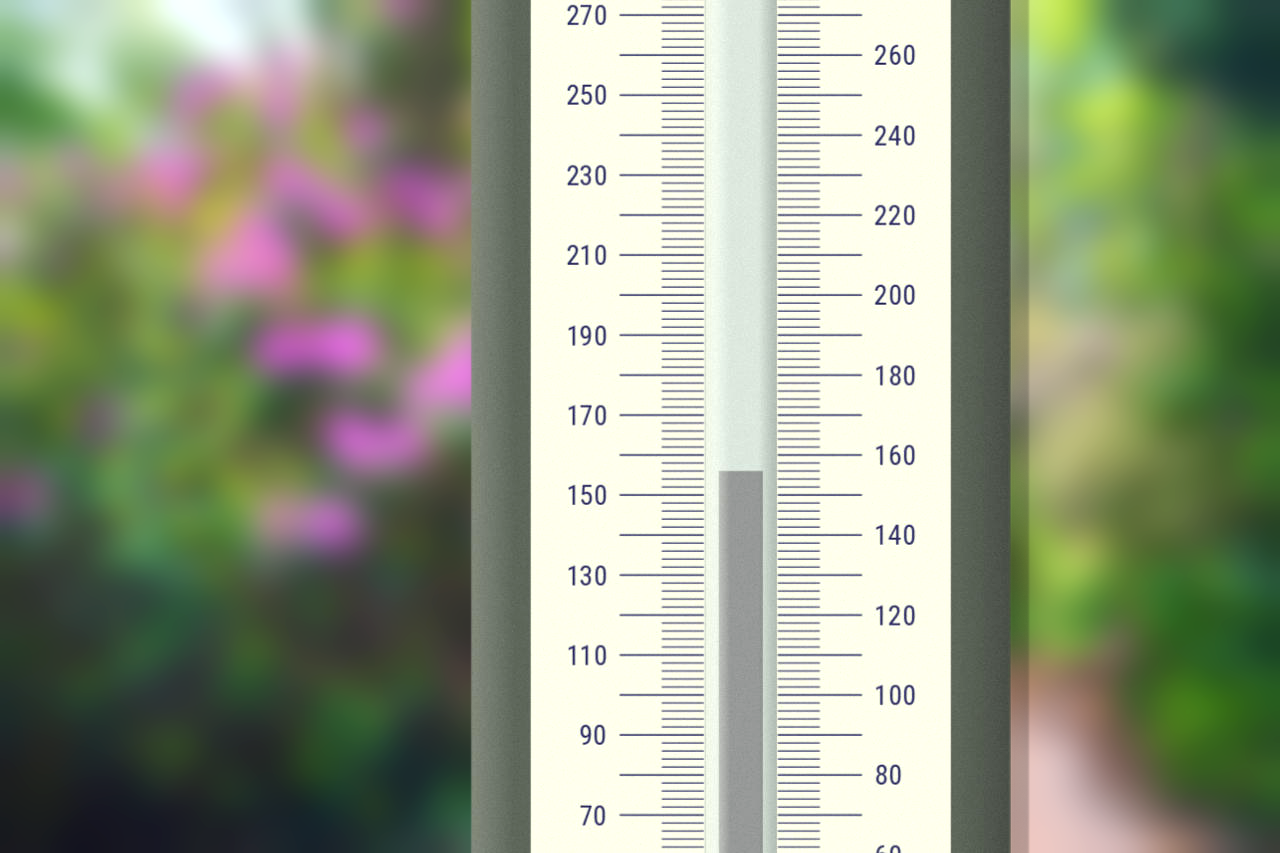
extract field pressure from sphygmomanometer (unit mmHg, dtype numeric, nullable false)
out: 156 mmHg
